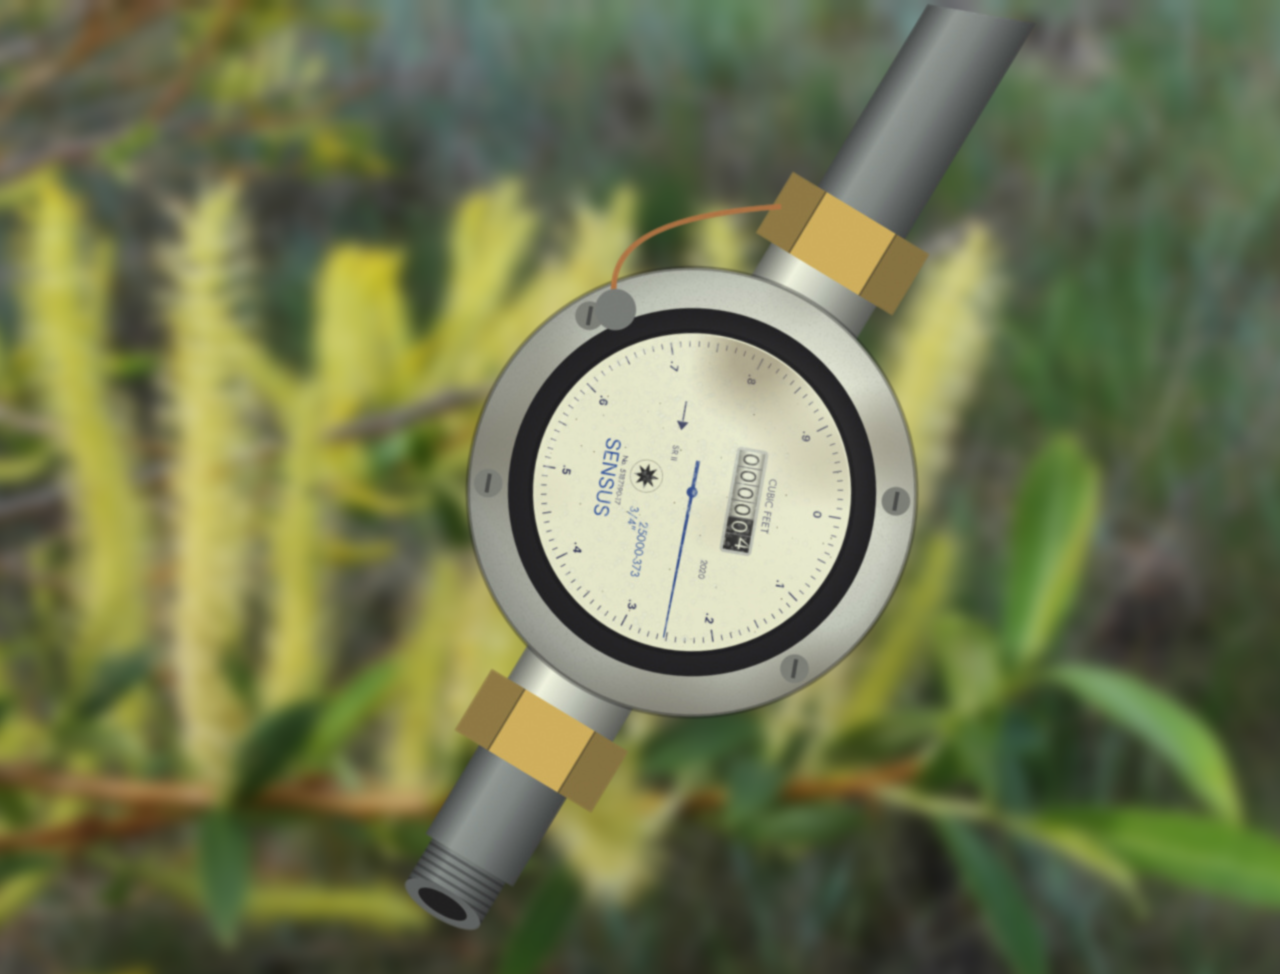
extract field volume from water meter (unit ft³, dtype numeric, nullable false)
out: 4.25 ft³
